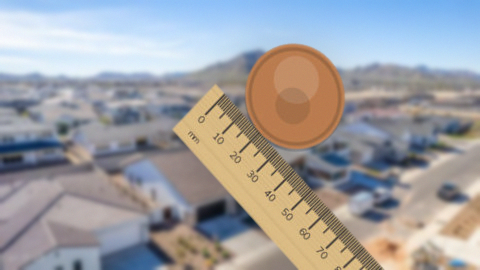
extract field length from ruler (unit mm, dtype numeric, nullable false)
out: 40 mm
